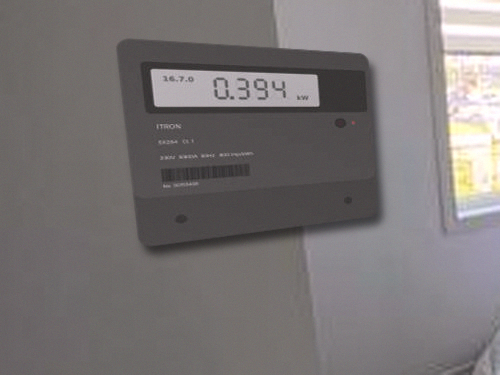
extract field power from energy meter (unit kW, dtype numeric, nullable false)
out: 0.394 kW
